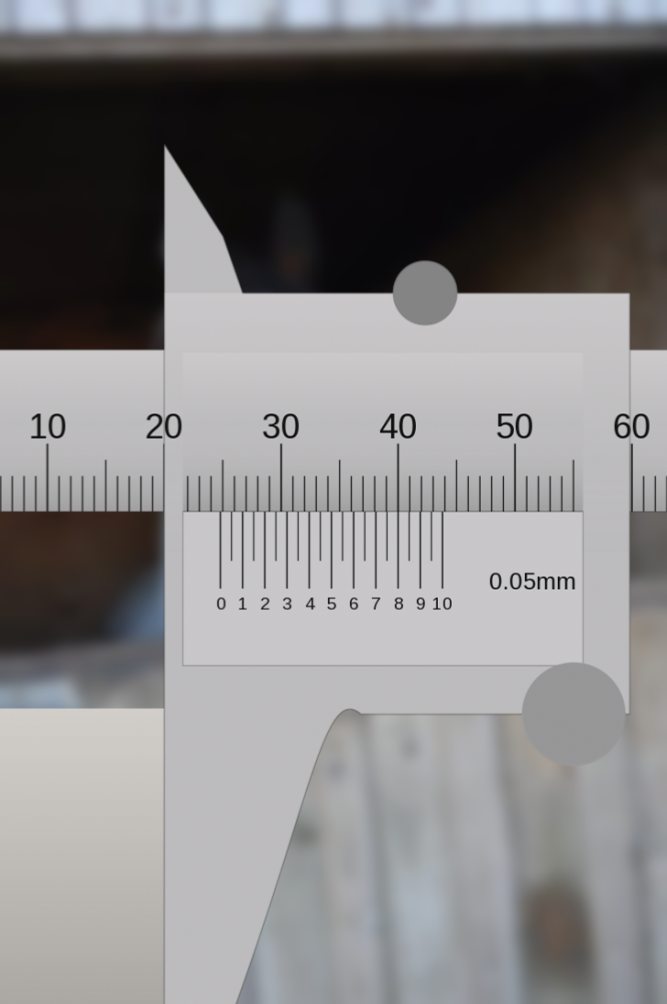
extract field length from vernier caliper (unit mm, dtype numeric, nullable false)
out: 24.8 mm
